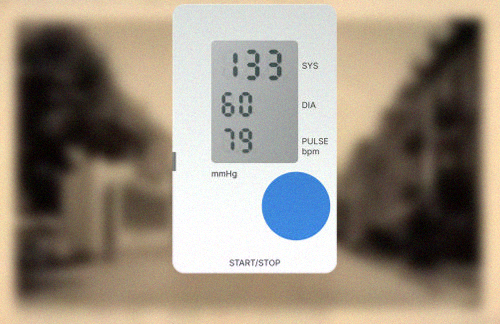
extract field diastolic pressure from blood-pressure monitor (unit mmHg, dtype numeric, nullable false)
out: 60 mmHg
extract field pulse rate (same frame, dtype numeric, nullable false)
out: 79 bpm
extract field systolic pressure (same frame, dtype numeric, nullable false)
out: 133 mmHg
